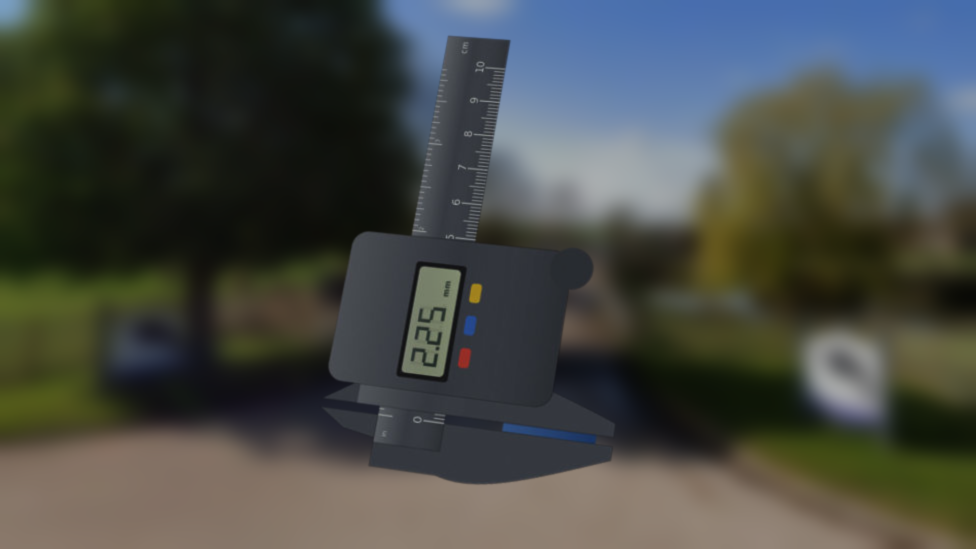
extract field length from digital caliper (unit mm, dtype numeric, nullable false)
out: 2.25 mm
